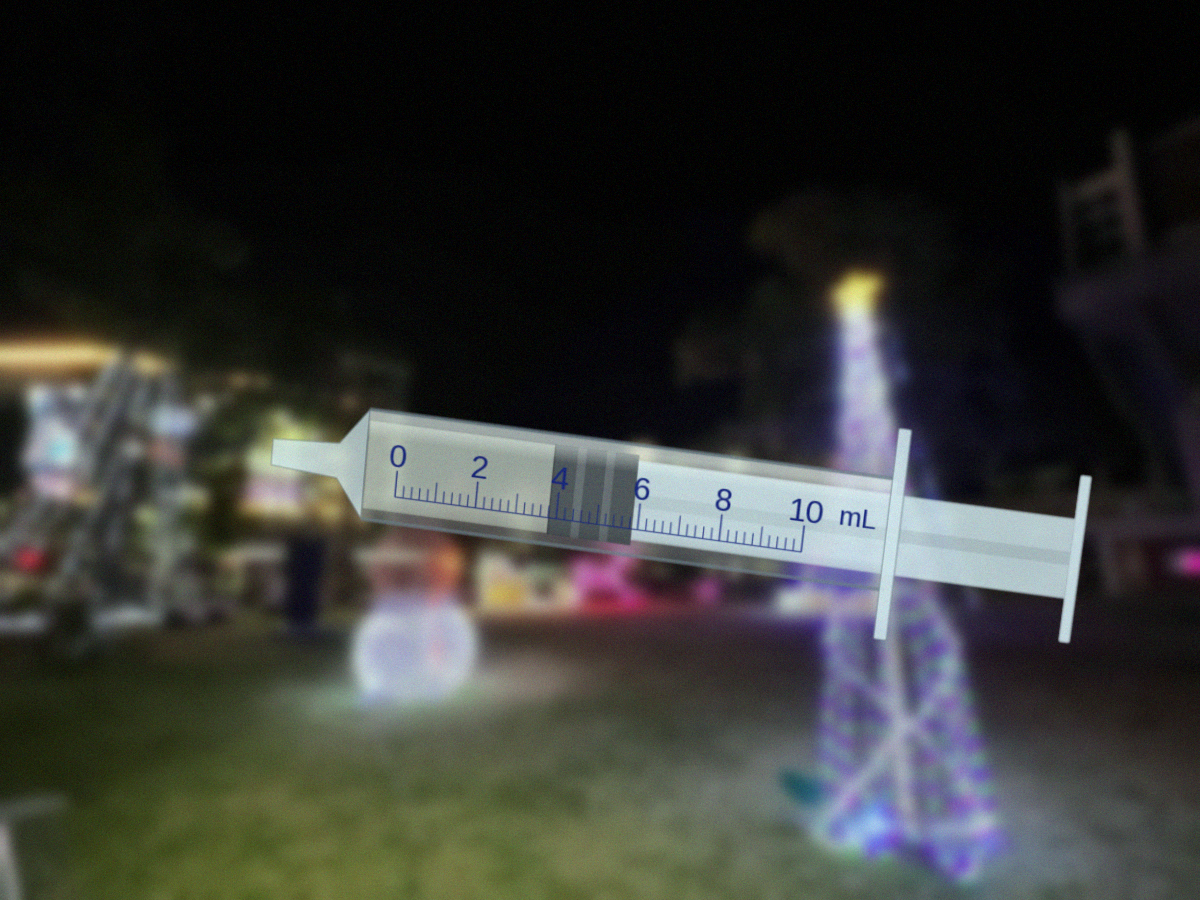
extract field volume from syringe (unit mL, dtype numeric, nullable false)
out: 3.8 mL
